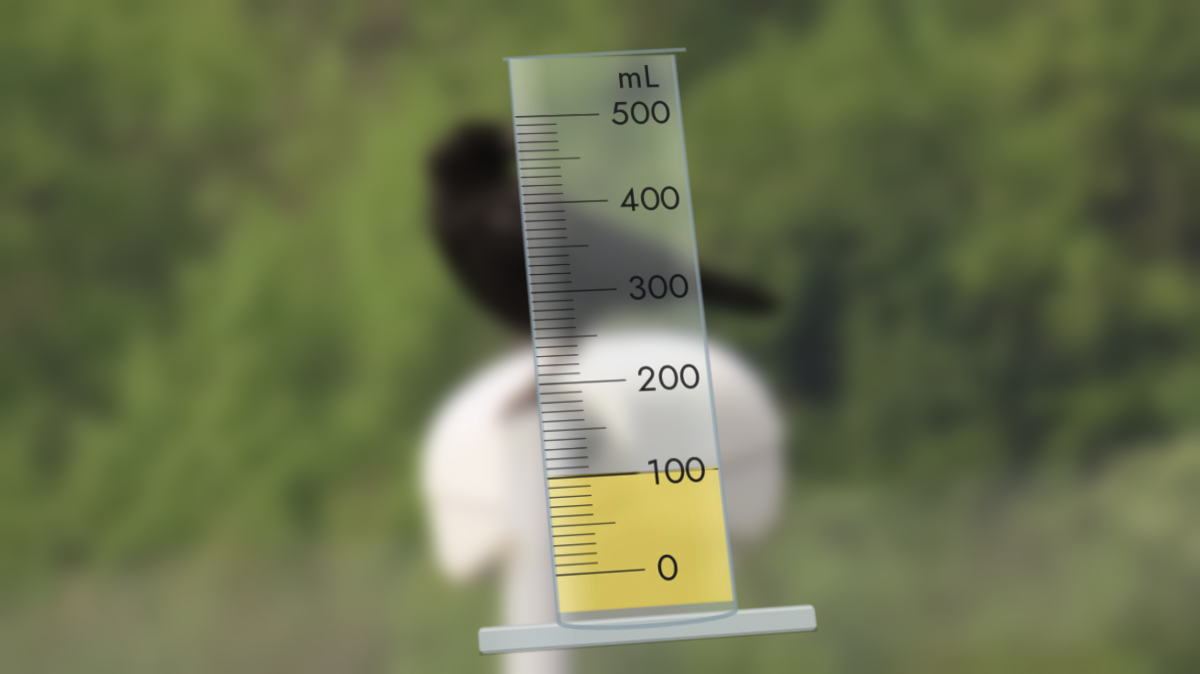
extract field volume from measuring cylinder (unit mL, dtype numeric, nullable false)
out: 100 mL
